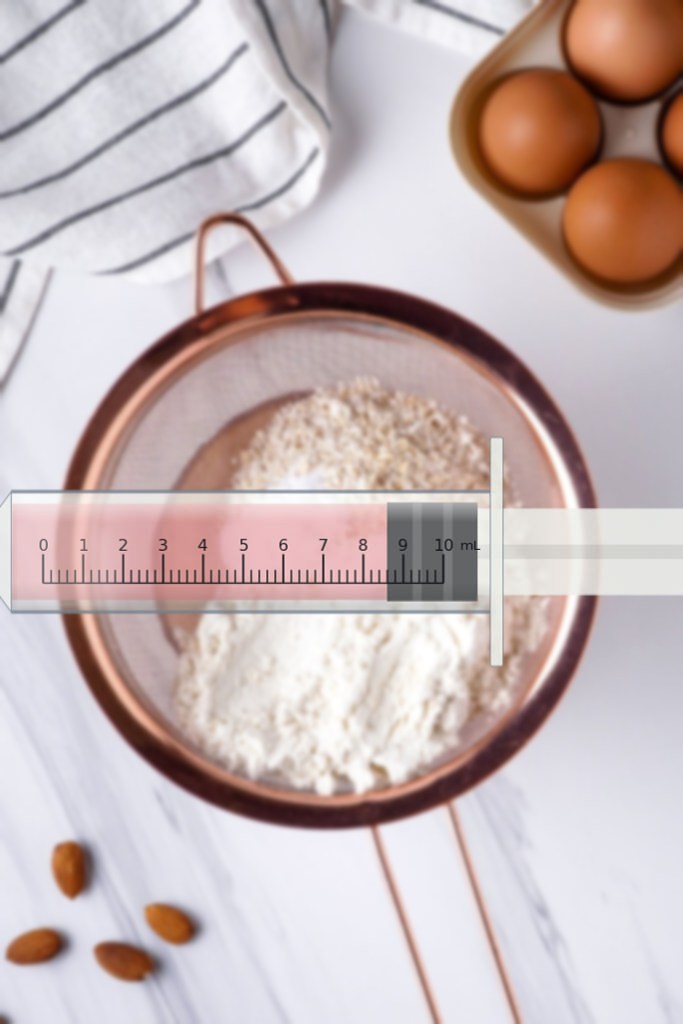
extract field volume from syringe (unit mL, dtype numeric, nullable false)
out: 8.6 mL
